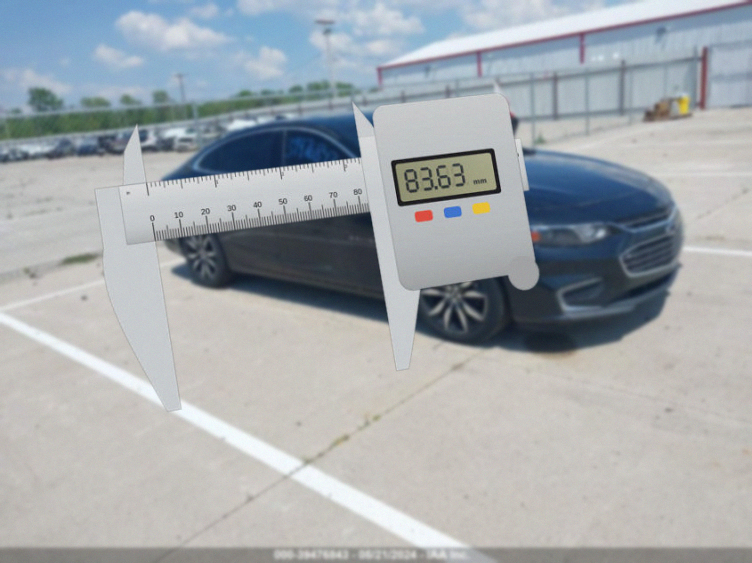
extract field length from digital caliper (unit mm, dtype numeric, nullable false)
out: 83.63 mm
